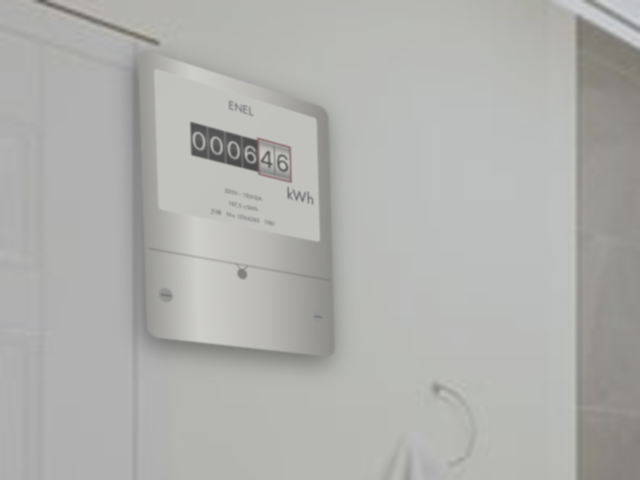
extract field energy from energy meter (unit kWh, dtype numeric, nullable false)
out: 6.46 kWh
